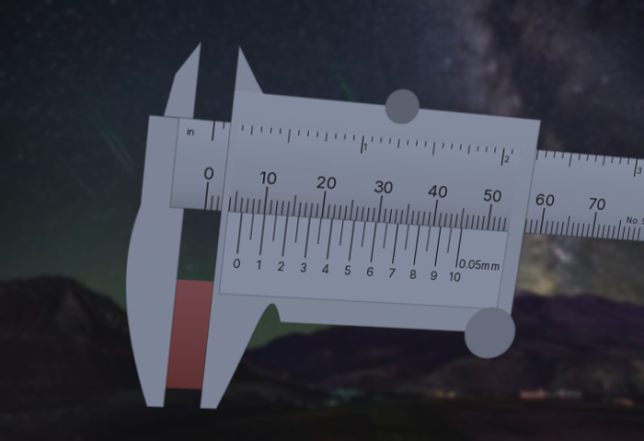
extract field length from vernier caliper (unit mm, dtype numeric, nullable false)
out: 6.2 mm
